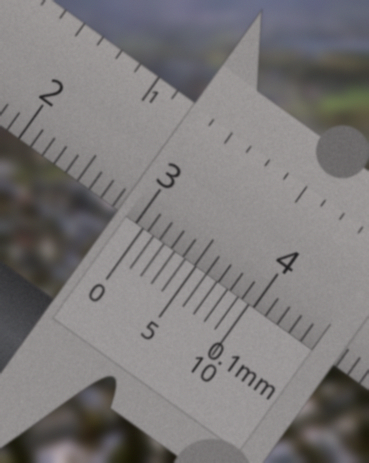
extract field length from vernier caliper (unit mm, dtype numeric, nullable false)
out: 30.6 mm
